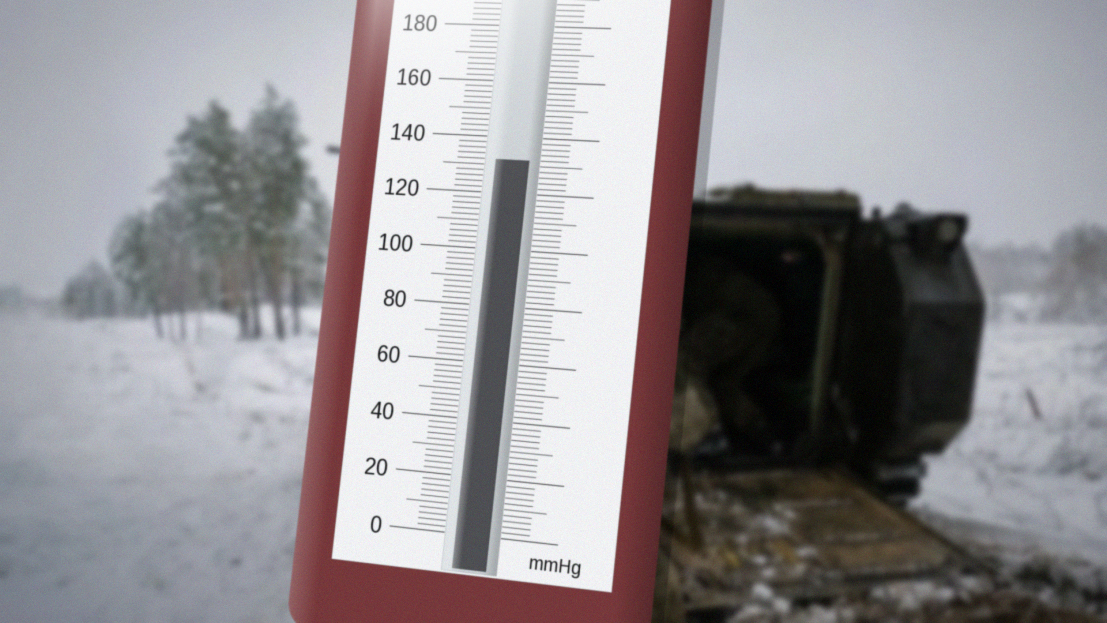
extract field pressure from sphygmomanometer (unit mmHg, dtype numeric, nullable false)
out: 132 mmHg
